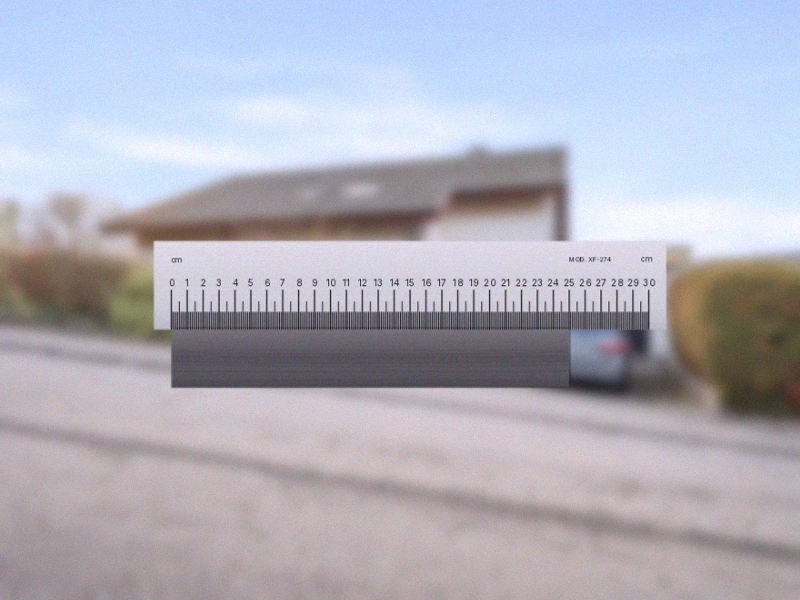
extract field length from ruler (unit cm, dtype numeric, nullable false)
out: 25 cm
